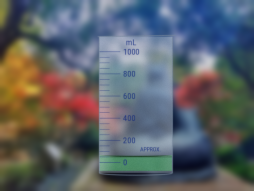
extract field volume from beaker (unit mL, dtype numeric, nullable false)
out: 50 mL
